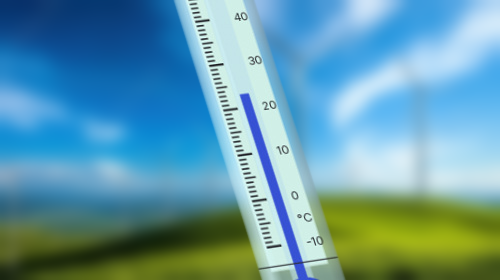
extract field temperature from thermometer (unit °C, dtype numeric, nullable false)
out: 23 °C
